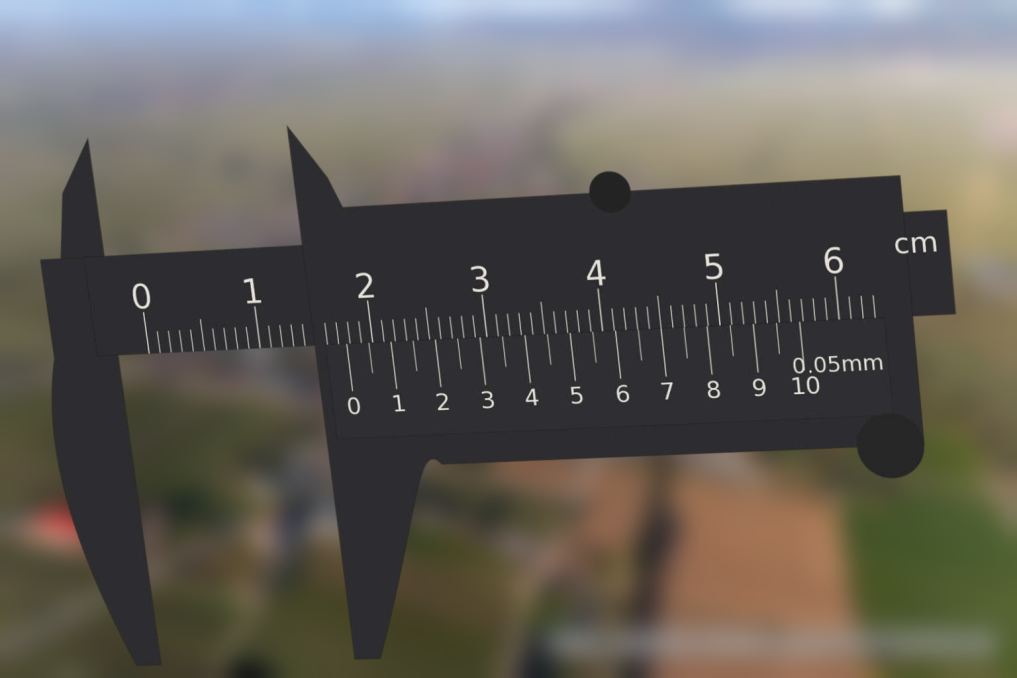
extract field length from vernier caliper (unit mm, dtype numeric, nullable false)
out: 17.7 mm
